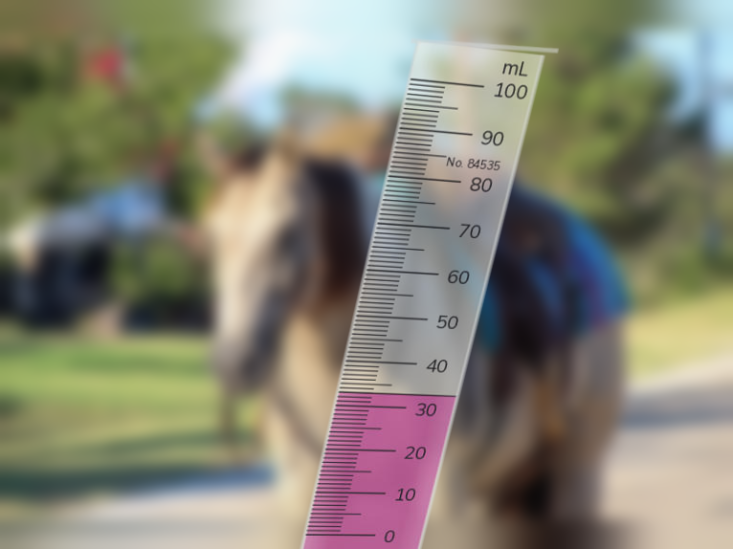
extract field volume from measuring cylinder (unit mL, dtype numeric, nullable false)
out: 33 mL
